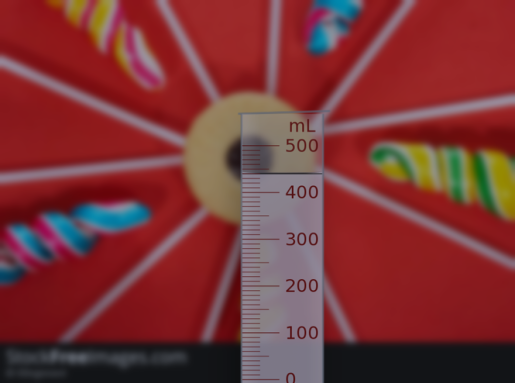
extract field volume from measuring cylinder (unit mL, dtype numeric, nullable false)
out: 440 mL
